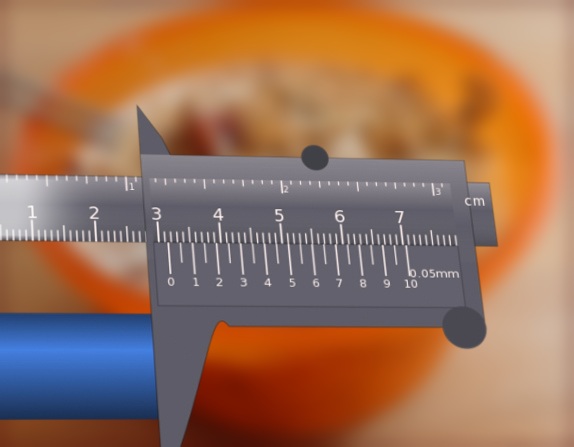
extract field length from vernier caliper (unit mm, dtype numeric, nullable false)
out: 31.5 mm
